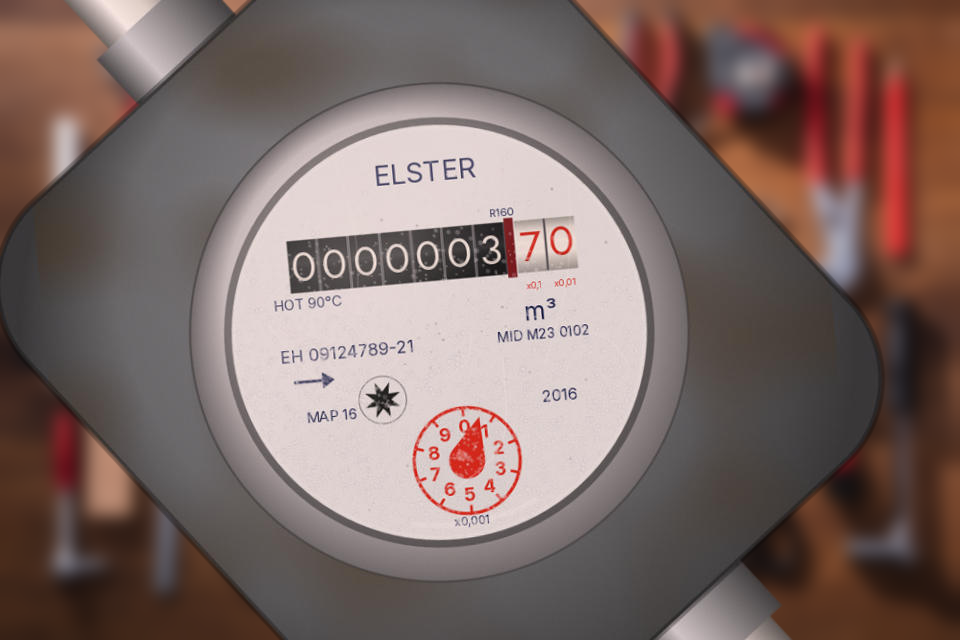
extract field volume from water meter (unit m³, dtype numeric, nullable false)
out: 3.700 m³
